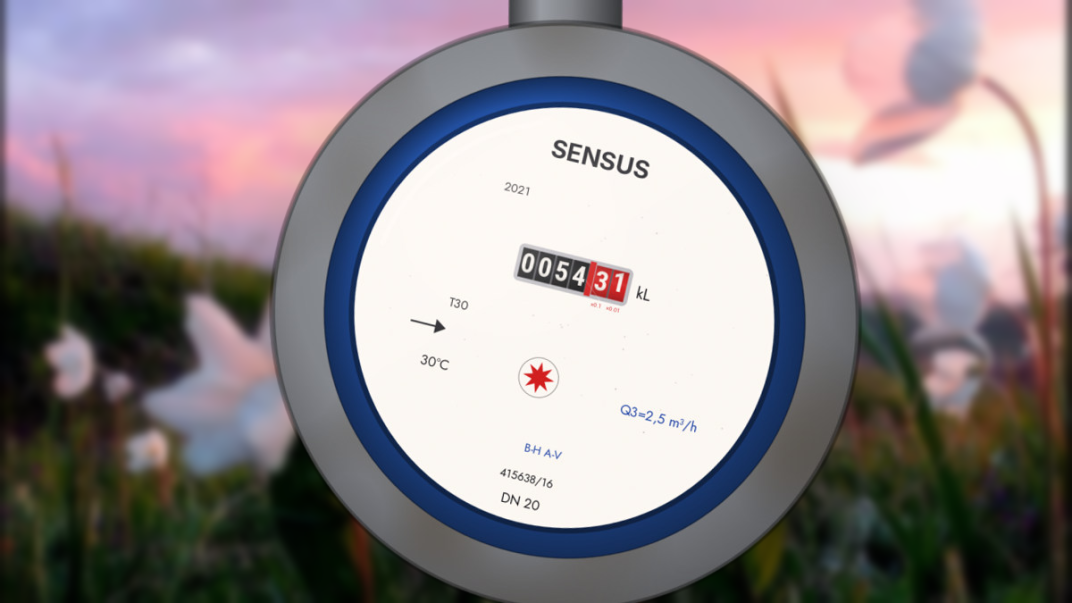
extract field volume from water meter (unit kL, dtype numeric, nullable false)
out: 54.31 kL
